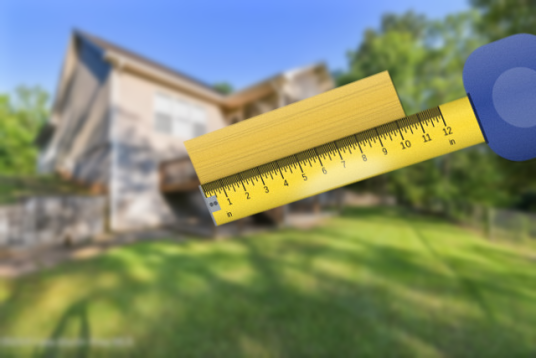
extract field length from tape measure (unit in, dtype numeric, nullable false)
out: 10.5 in
